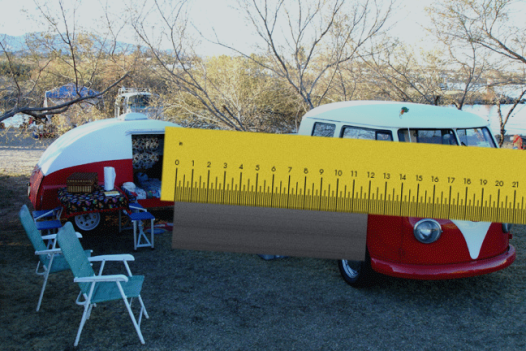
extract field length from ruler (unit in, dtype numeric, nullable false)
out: 12 in
